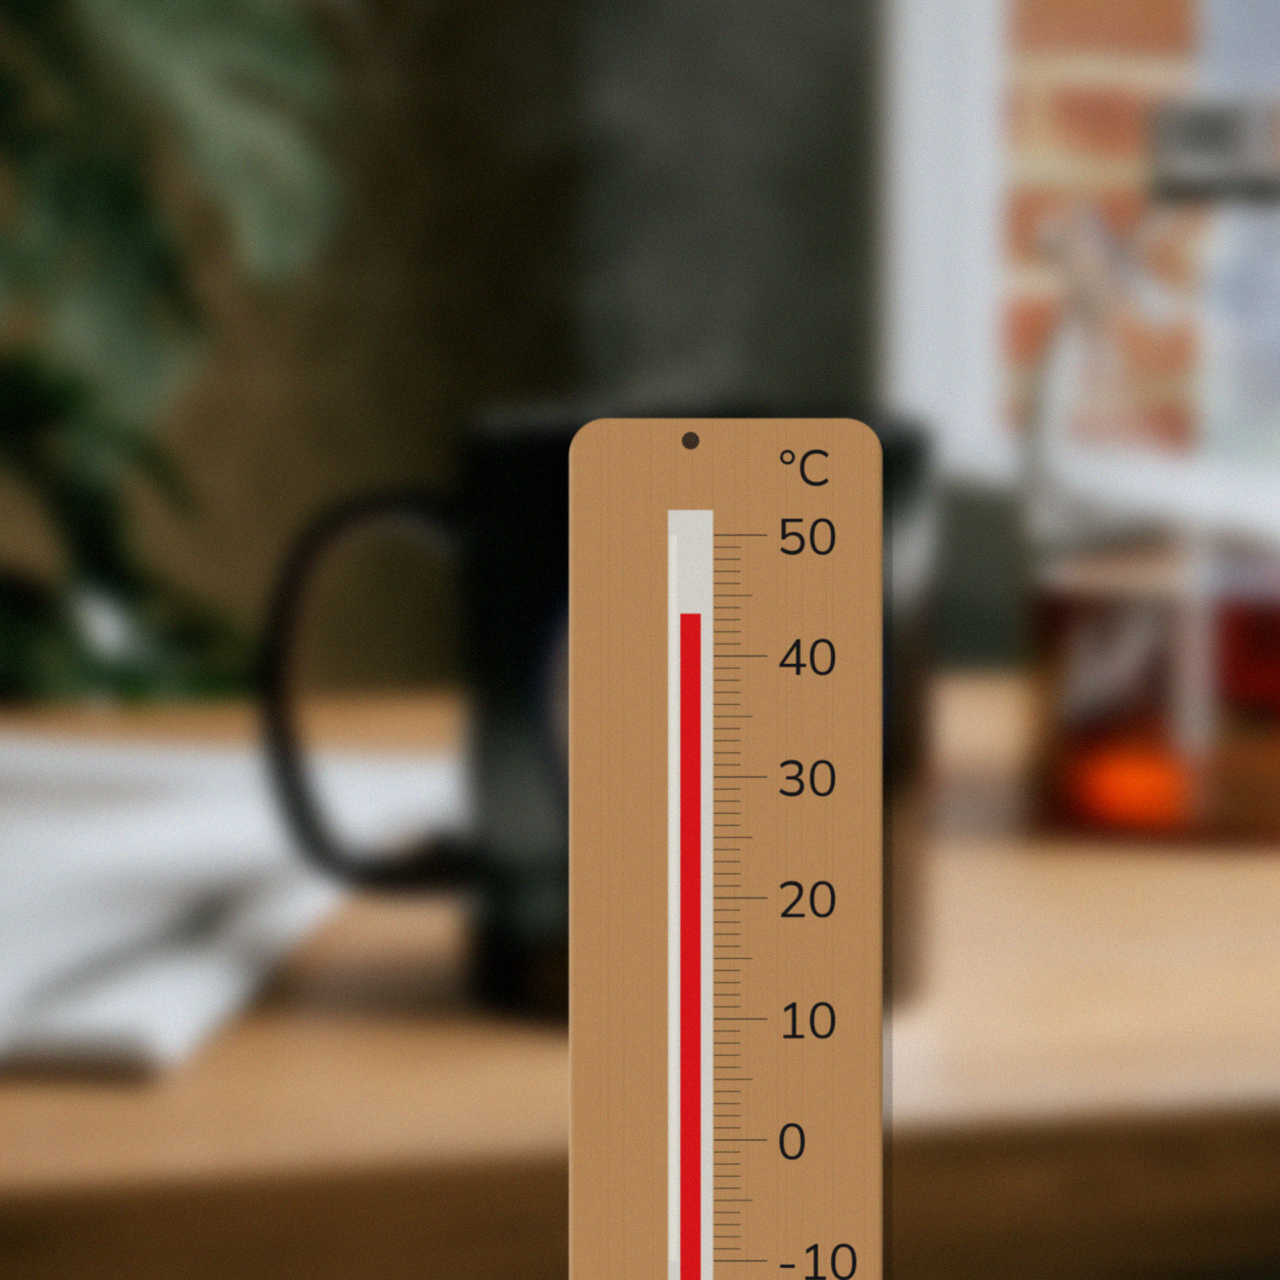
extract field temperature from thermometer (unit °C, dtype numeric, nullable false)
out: 43.5 °C
